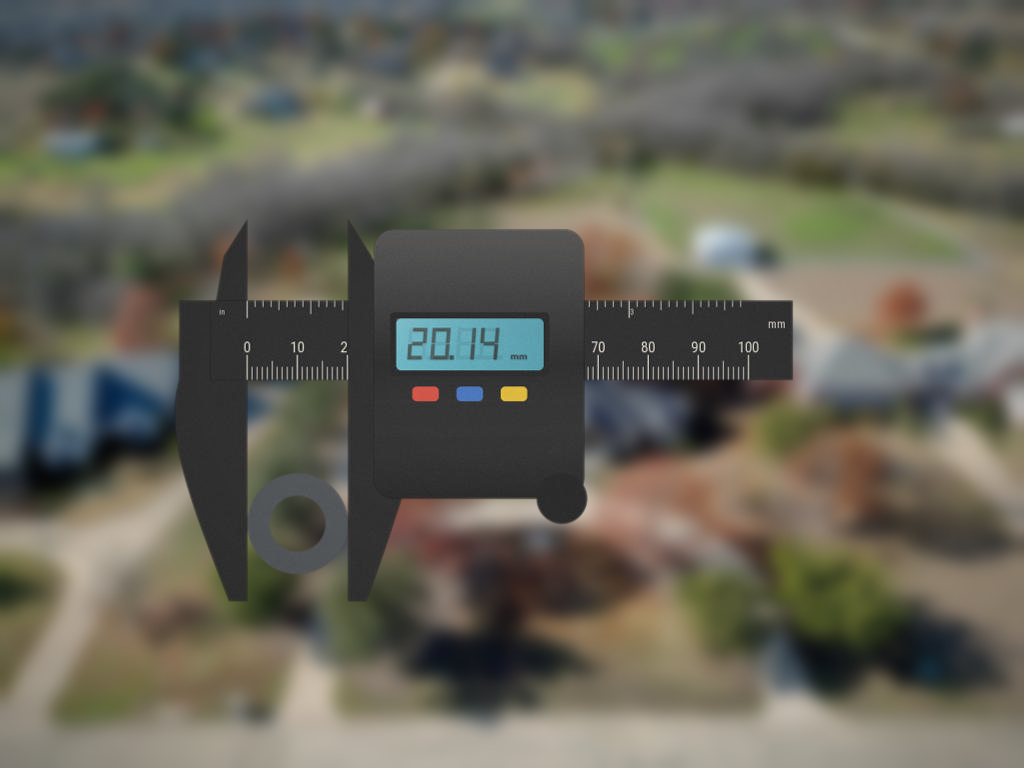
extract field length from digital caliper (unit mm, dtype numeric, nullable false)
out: 20.14 mm
